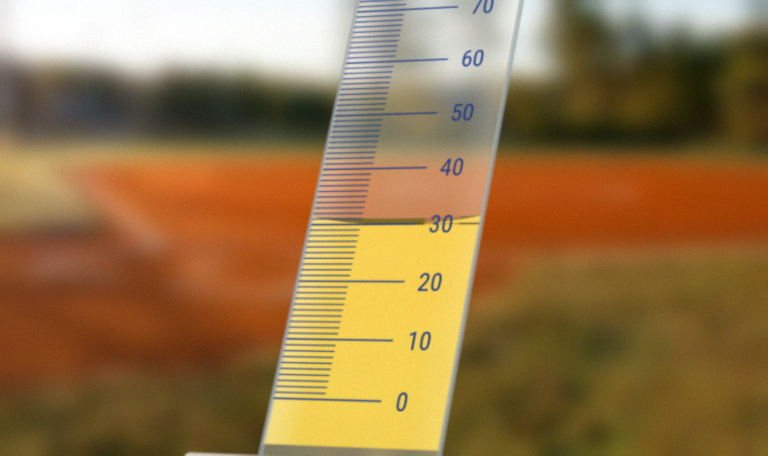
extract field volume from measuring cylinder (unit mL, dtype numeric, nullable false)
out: 30 mL
